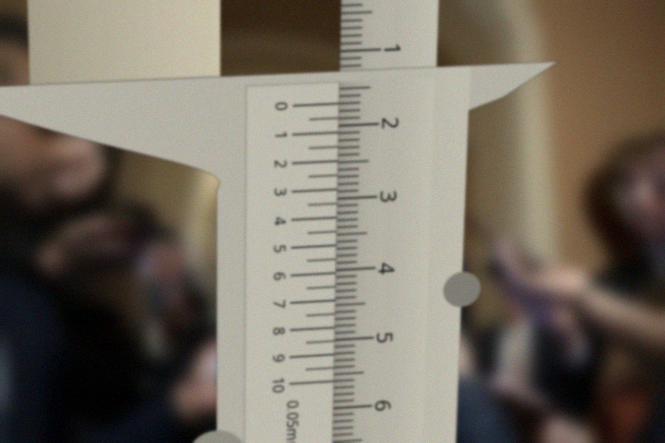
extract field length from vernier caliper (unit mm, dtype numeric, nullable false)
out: 17.0 mm
